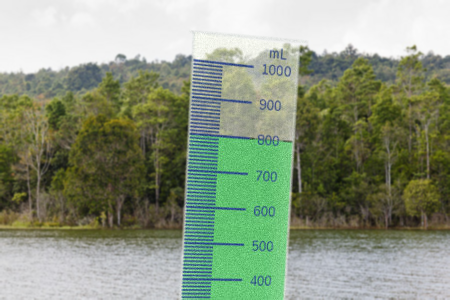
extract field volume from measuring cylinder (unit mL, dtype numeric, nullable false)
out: 800 mL
